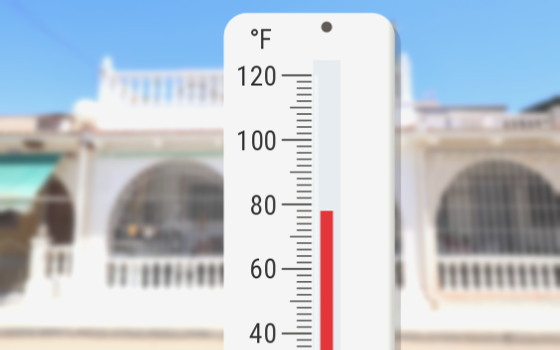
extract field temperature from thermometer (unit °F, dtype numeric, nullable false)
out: 78 °F
